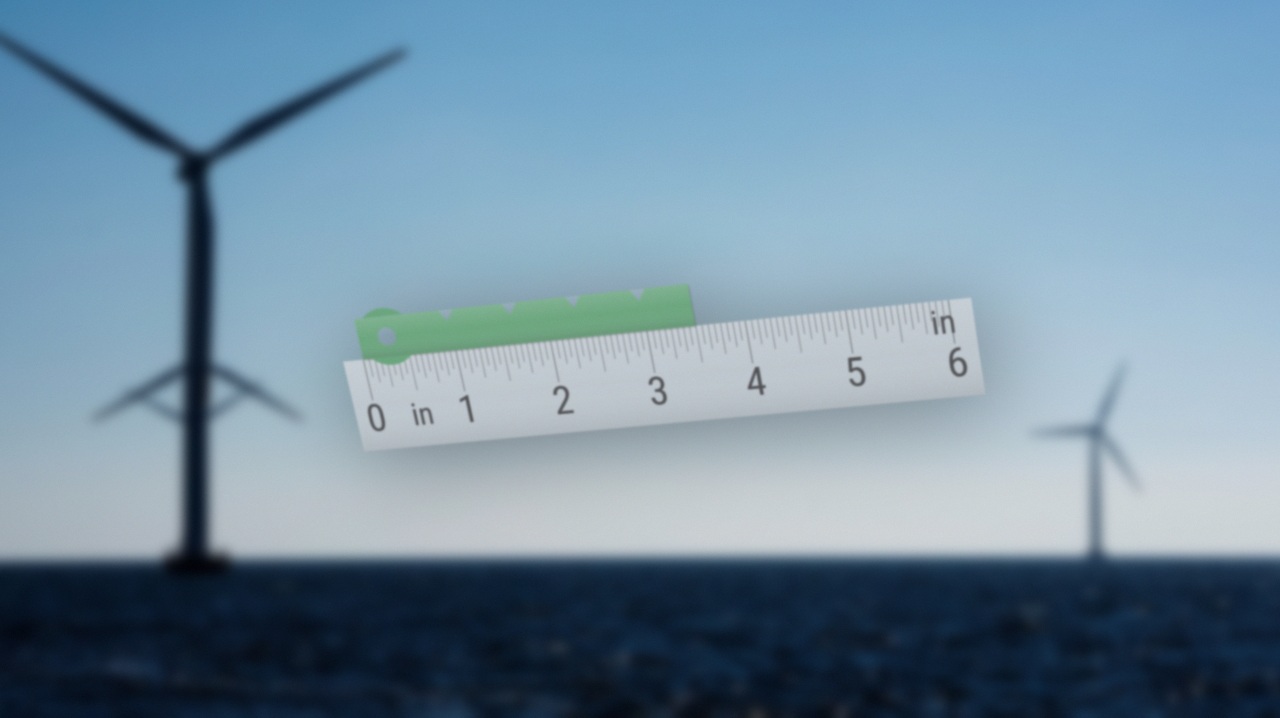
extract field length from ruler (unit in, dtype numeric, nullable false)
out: 3.5 in
